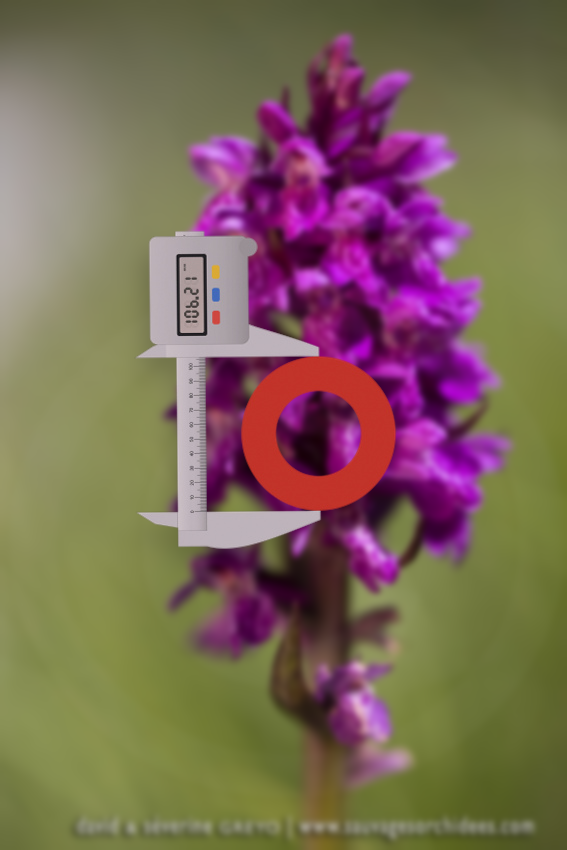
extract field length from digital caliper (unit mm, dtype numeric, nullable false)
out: 106.21 mm
